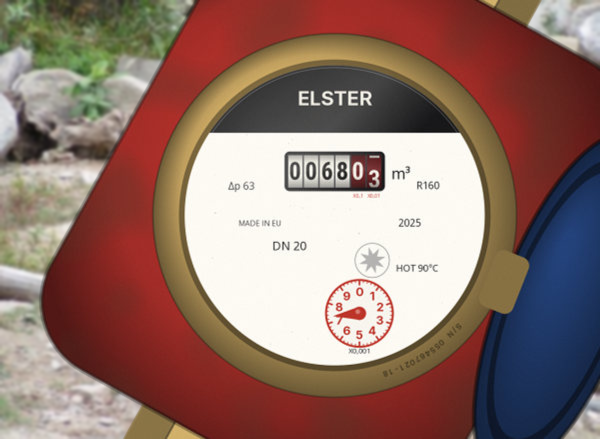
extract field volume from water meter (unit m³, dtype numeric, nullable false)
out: 68.027 m³
